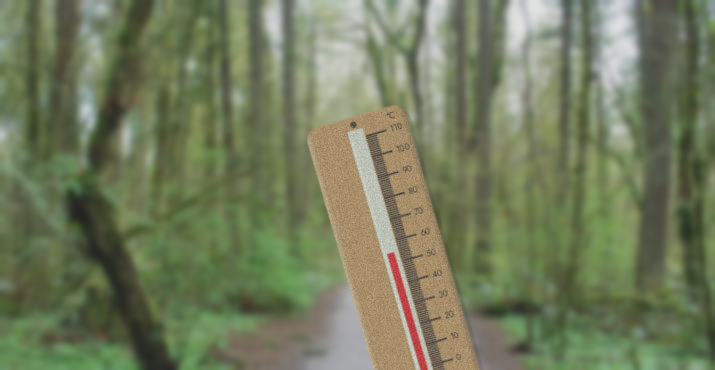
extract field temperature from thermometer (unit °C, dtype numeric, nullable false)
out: 55 °C
